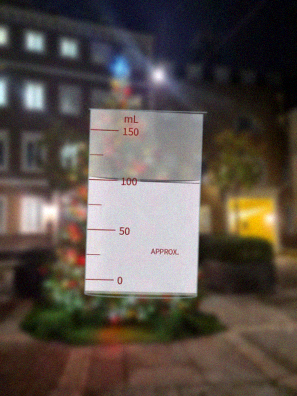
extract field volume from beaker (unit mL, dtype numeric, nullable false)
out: 100 mL
